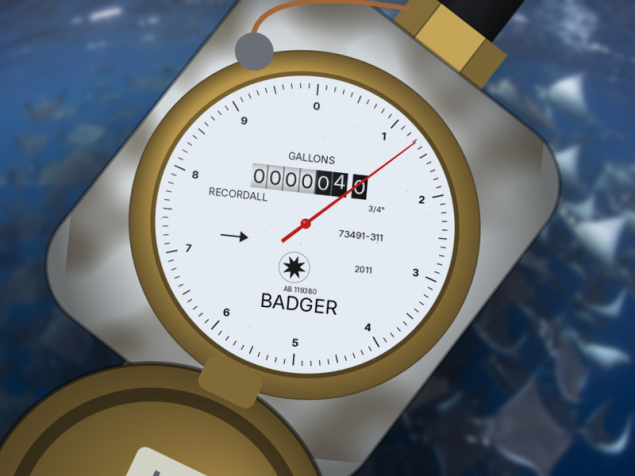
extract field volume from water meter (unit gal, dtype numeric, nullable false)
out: 41.3 gal
